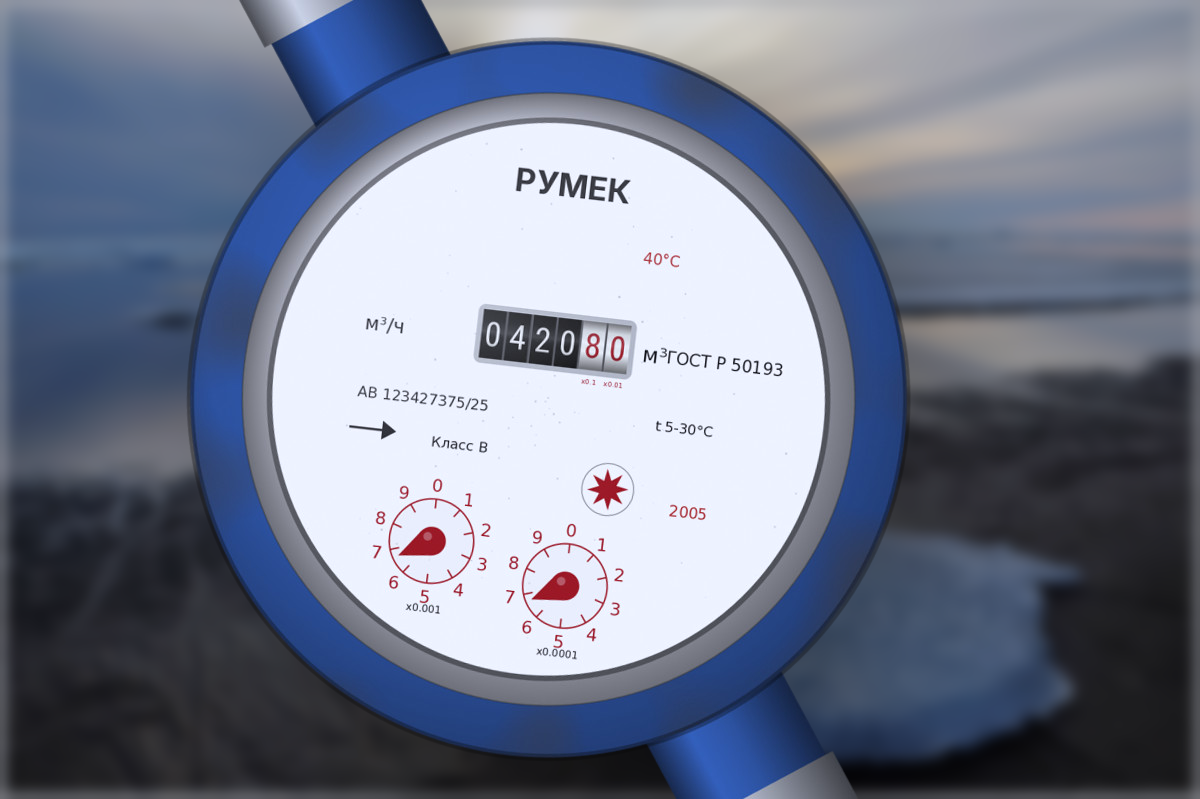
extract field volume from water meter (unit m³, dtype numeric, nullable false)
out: 420.8066 m³
